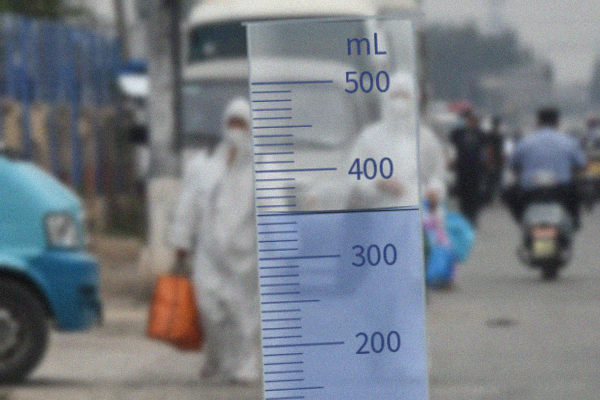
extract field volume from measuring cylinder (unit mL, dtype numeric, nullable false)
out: 350 mL
